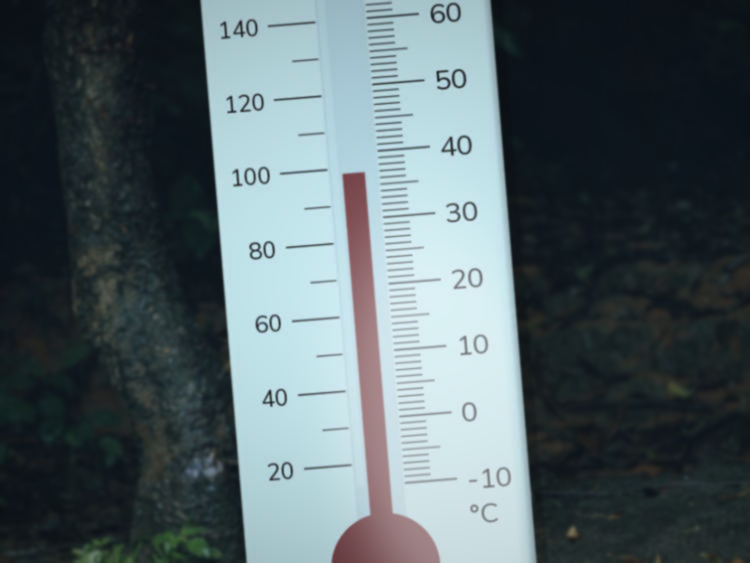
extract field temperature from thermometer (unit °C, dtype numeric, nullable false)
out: 37 °C
